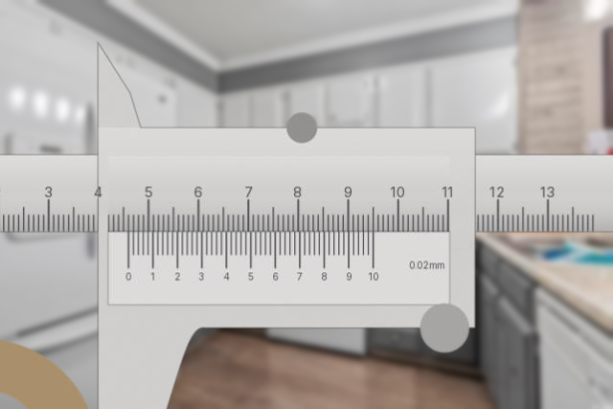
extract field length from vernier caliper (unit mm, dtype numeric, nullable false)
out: 46.0 mm
